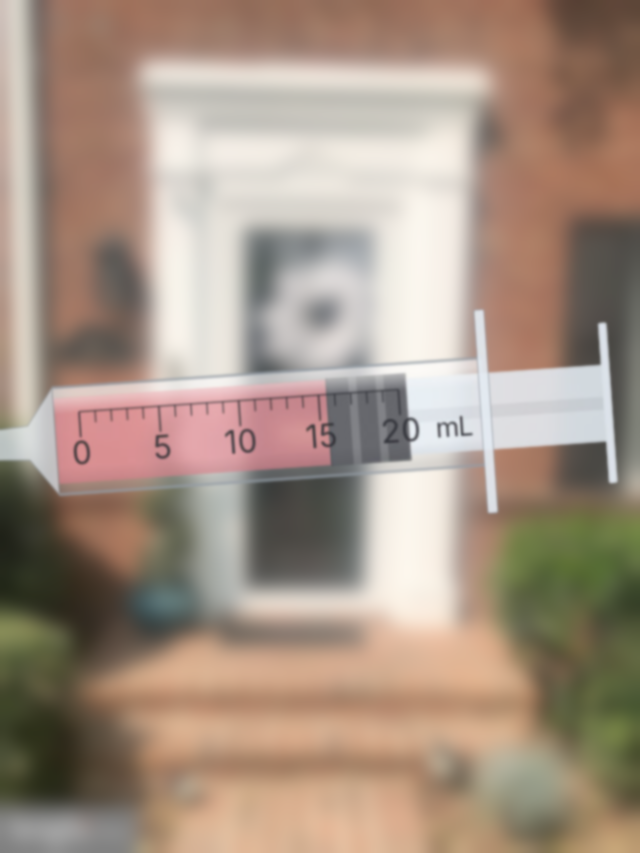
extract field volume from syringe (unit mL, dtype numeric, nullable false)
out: 15.5 mL
